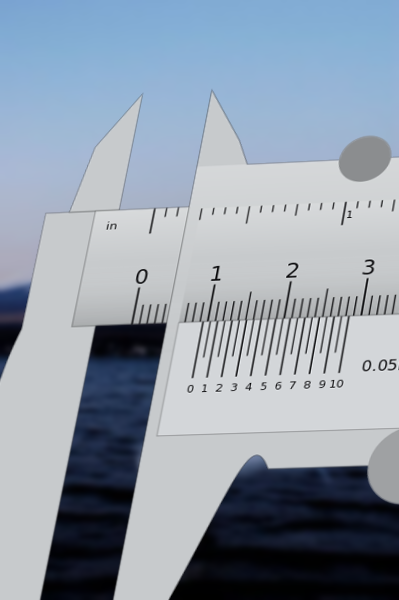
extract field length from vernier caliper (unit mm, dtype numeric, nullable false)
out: 9.4 mm
